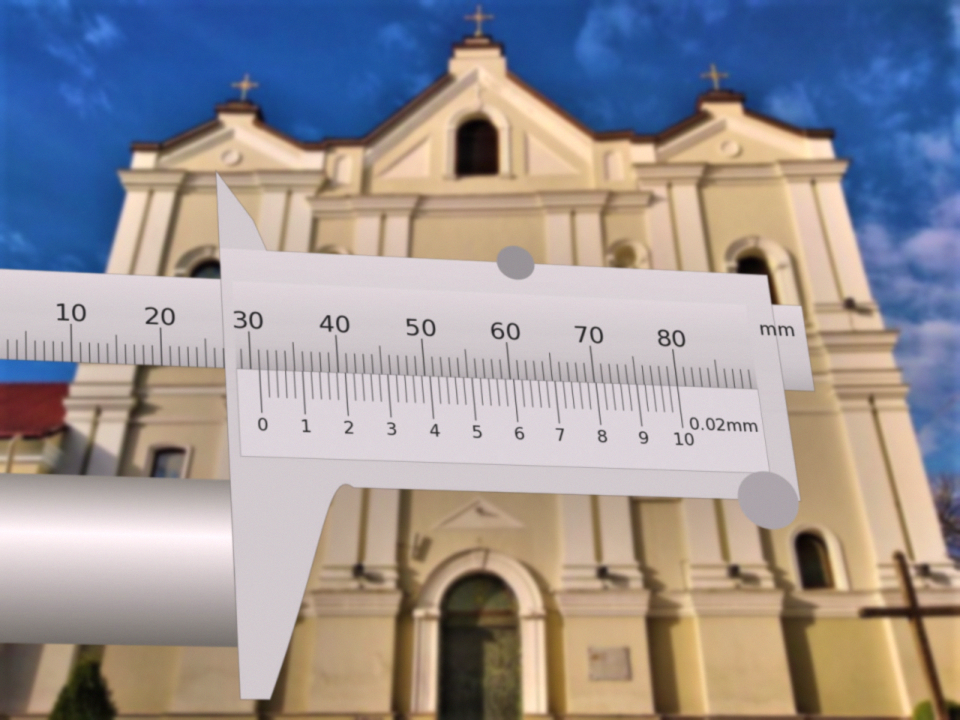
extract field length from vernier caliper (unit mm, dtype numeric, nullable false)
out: 31.0 mm
